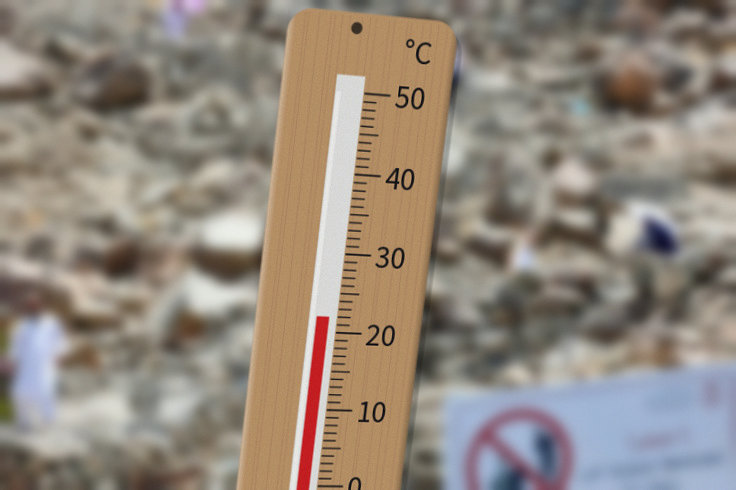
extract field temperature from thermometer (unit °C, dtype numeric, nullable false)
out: 22 °C
